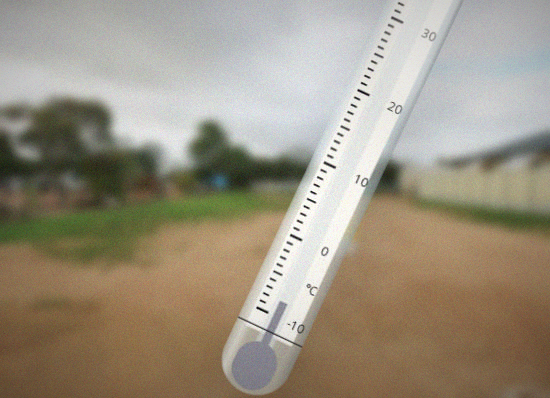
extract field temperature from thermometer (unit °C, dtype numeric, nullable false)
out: -8 °C
